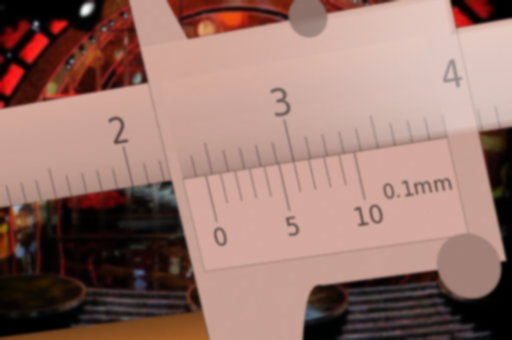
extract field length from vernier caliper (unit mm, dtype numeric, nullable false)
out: 24.6 mm
